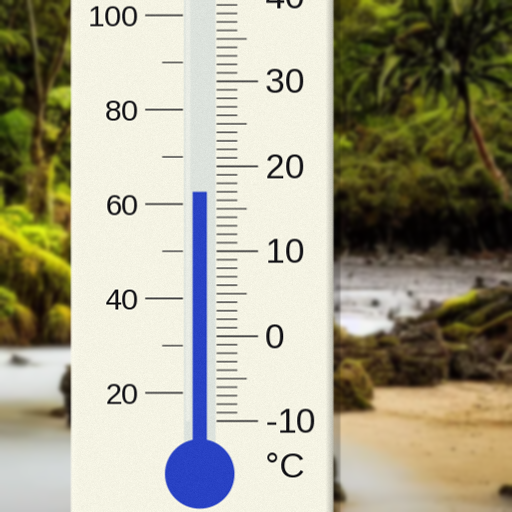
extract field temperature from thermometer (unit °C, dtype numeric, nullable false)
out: 17 °C
